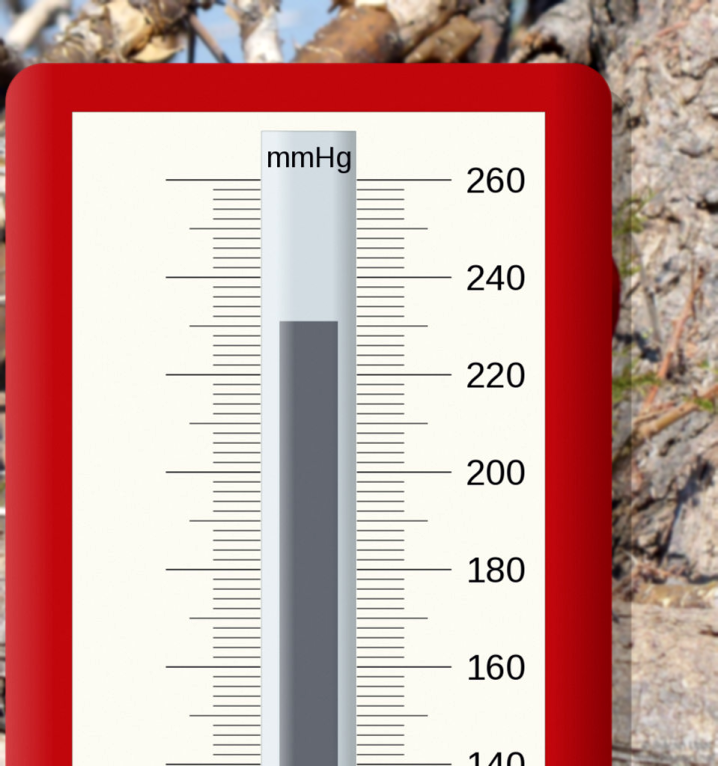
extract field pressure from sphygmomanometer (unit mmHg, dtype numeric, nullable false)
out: 231 mmHg
